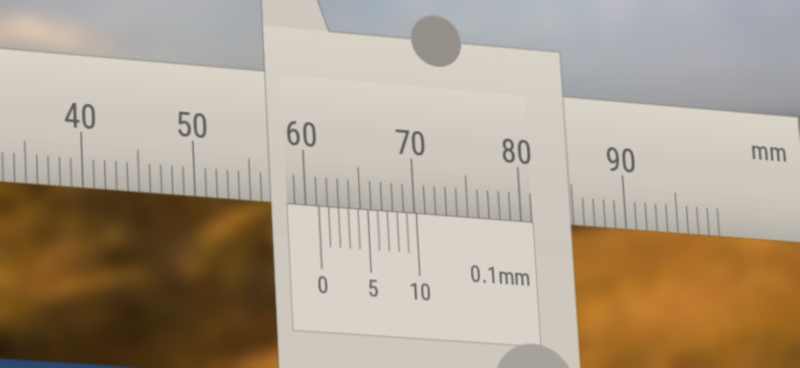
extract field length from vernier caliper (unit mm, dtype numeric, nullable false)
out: 61.2 mm
